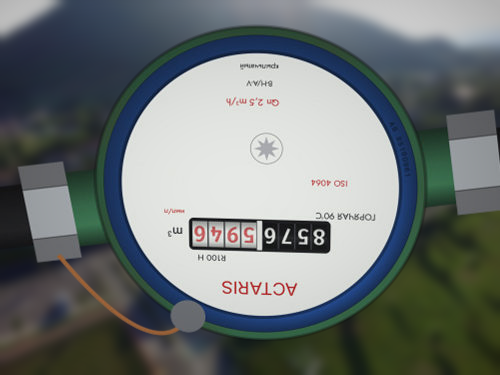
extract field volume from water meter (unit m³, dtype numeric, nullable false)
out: 8576.5946 m³
